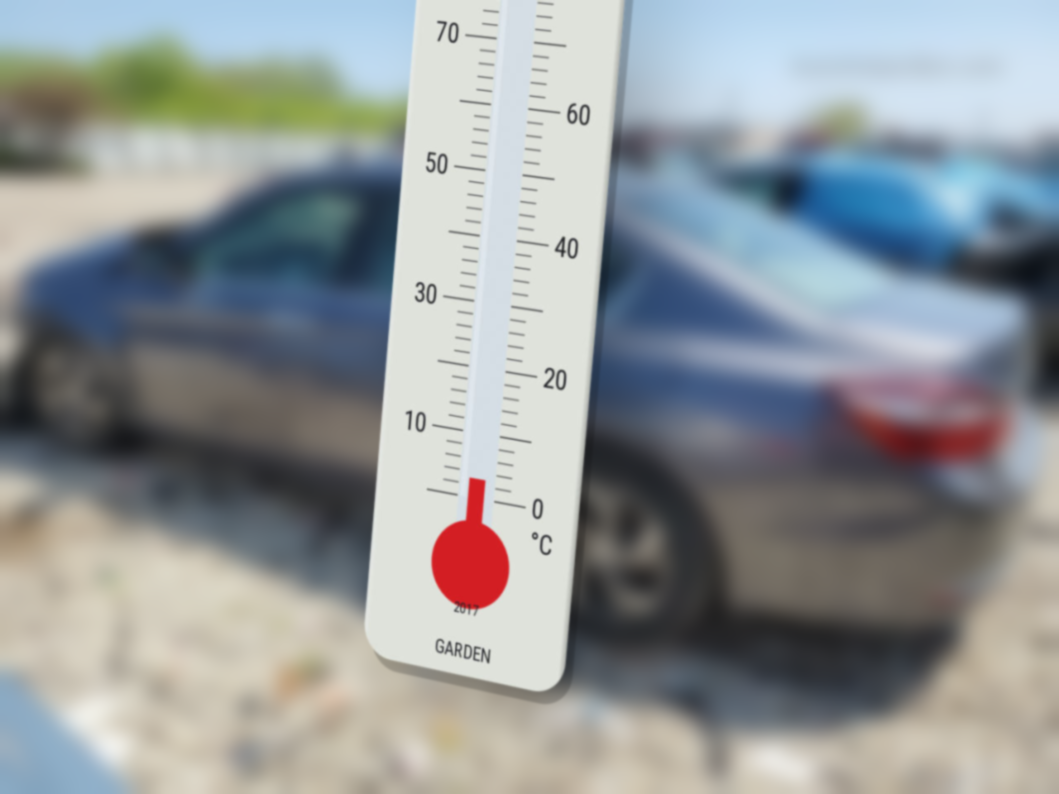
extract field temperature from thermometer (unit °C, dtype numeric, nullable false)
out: 3 °C
